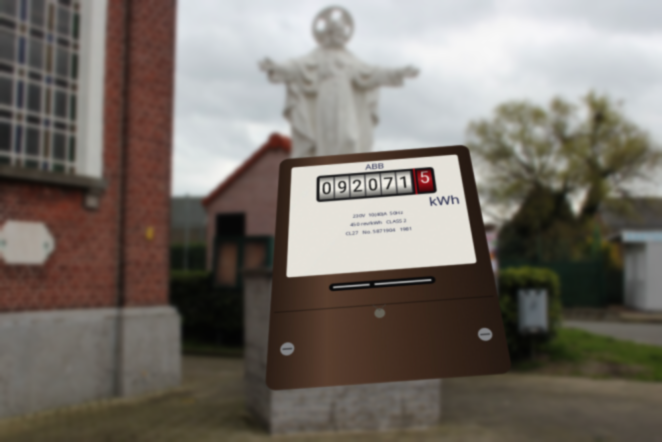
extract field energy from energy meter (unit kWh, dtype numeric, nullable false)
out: 92071.5 kWh
